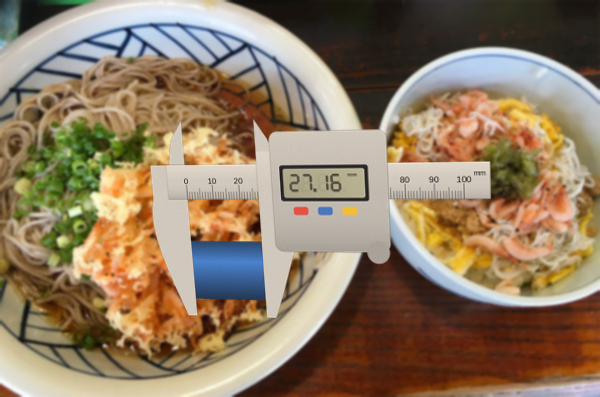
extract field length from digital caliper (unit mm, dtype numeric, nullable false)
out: 27.16 mm
